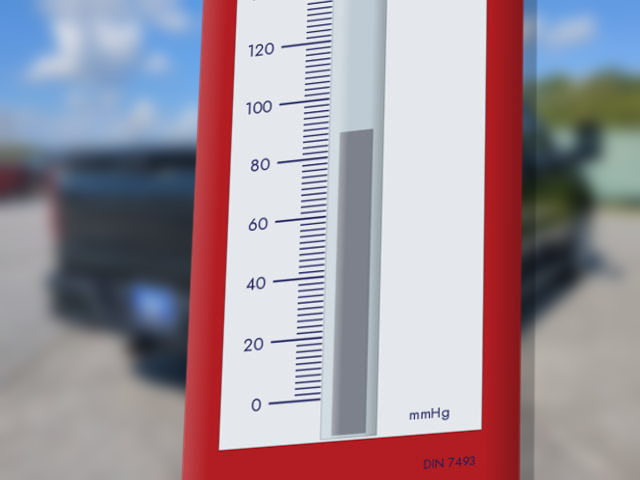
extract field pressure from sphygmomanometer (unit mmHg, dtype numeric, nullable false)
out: 88 mmHg
